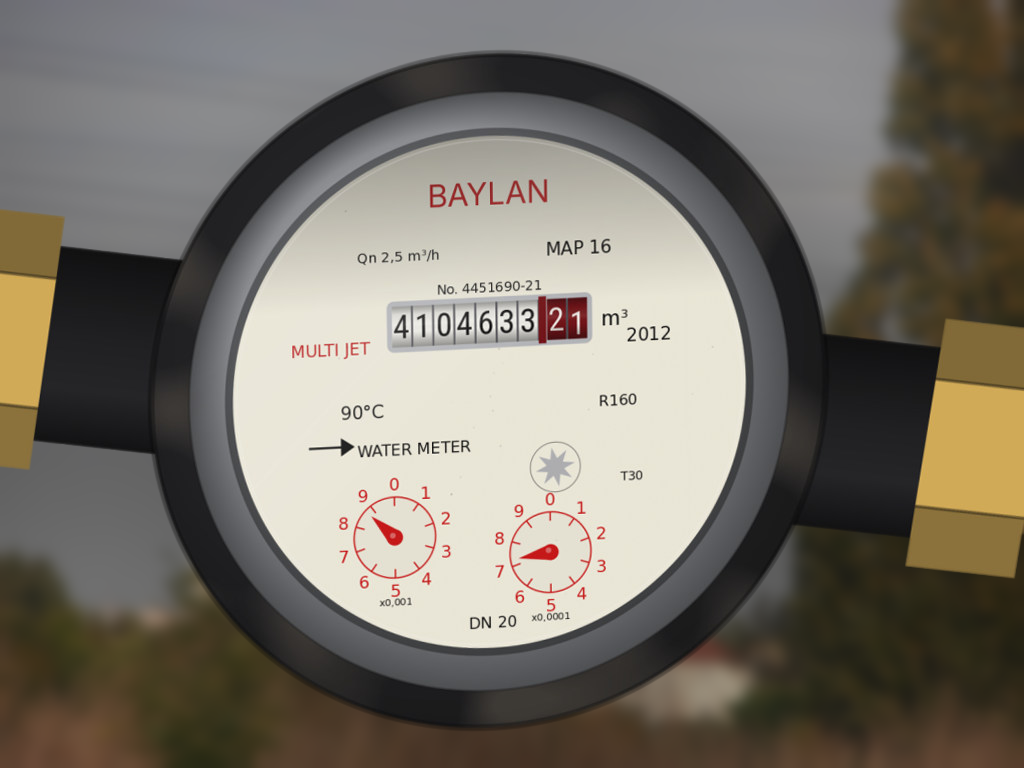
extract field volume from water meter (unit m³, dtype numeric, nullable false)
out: 4104633.2087 m³
